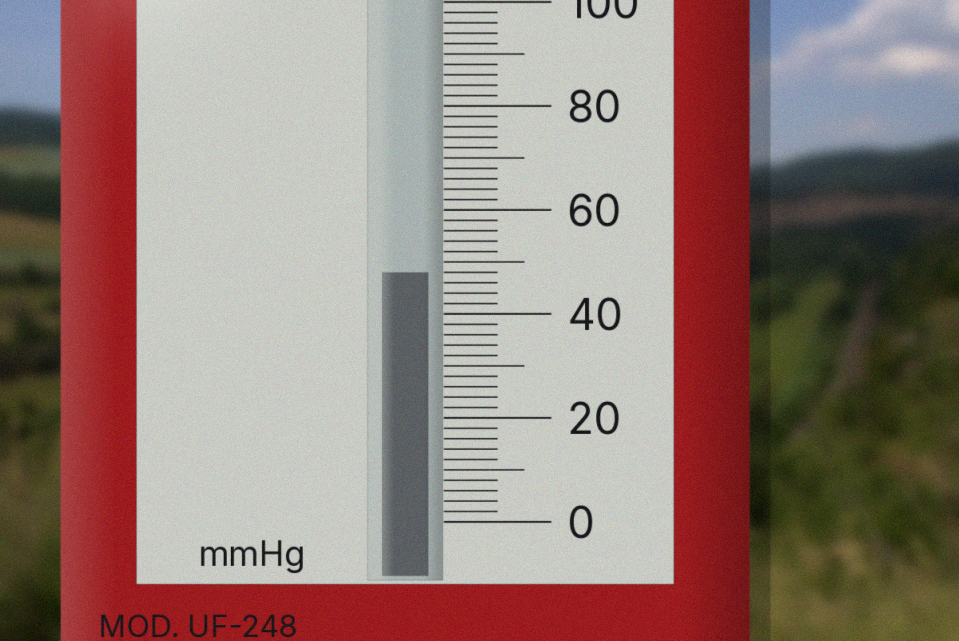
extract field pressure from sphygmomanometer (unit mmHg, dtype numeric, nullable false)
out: 48 mmHg
